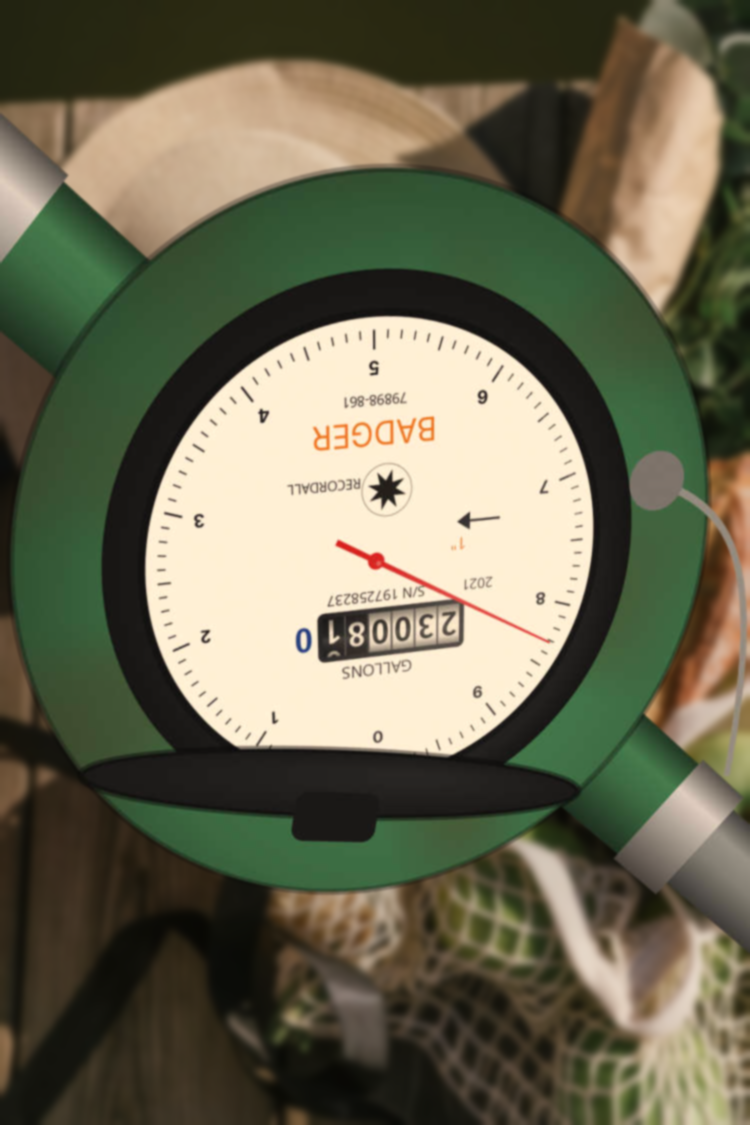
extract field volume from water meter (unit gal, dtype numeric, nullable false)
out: 2300808.3 gal
